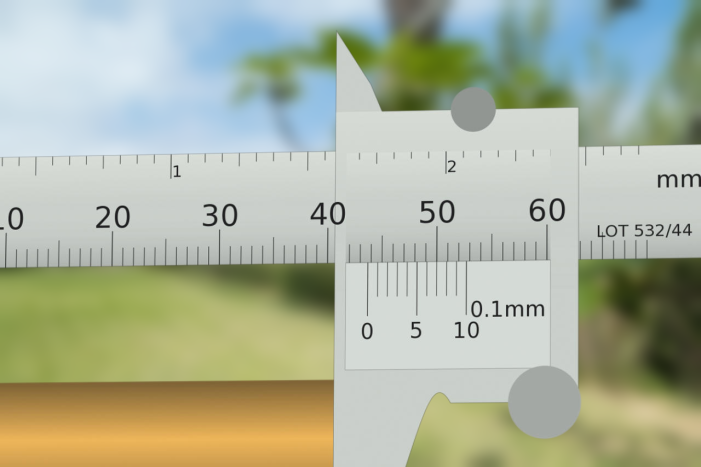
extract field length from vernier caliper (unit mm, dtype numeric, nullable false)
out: 43.7 mm
